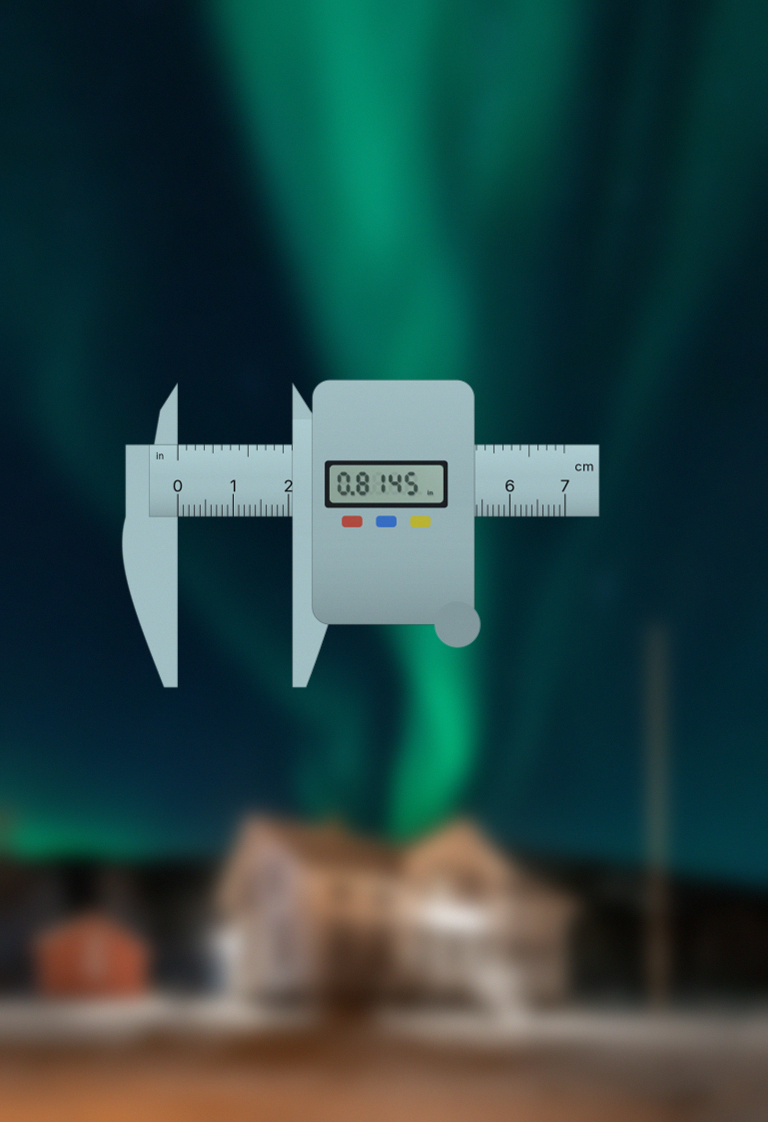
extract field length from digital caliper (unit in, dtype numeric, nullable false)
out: 0.8145 in
